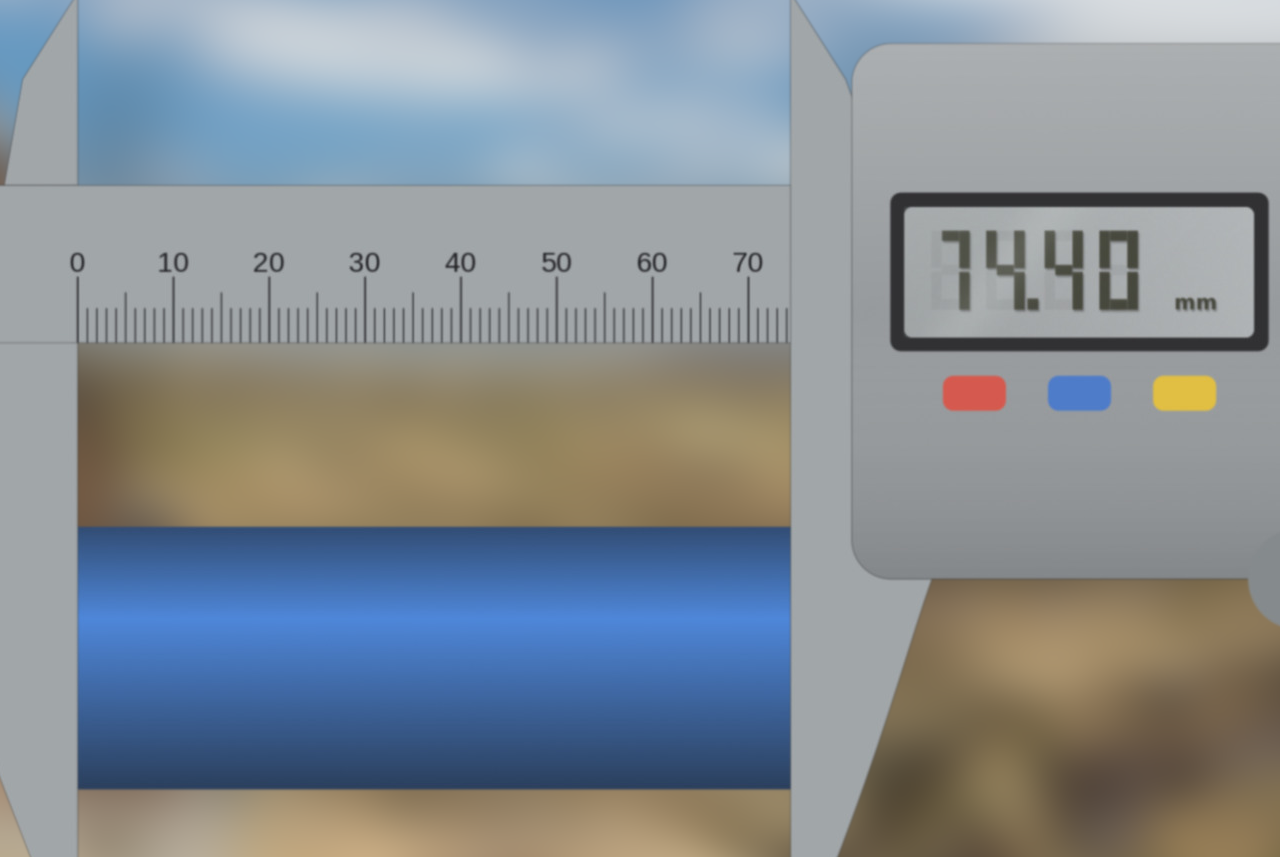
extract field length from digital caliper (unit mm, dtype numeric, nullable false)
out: 74.40 mm
